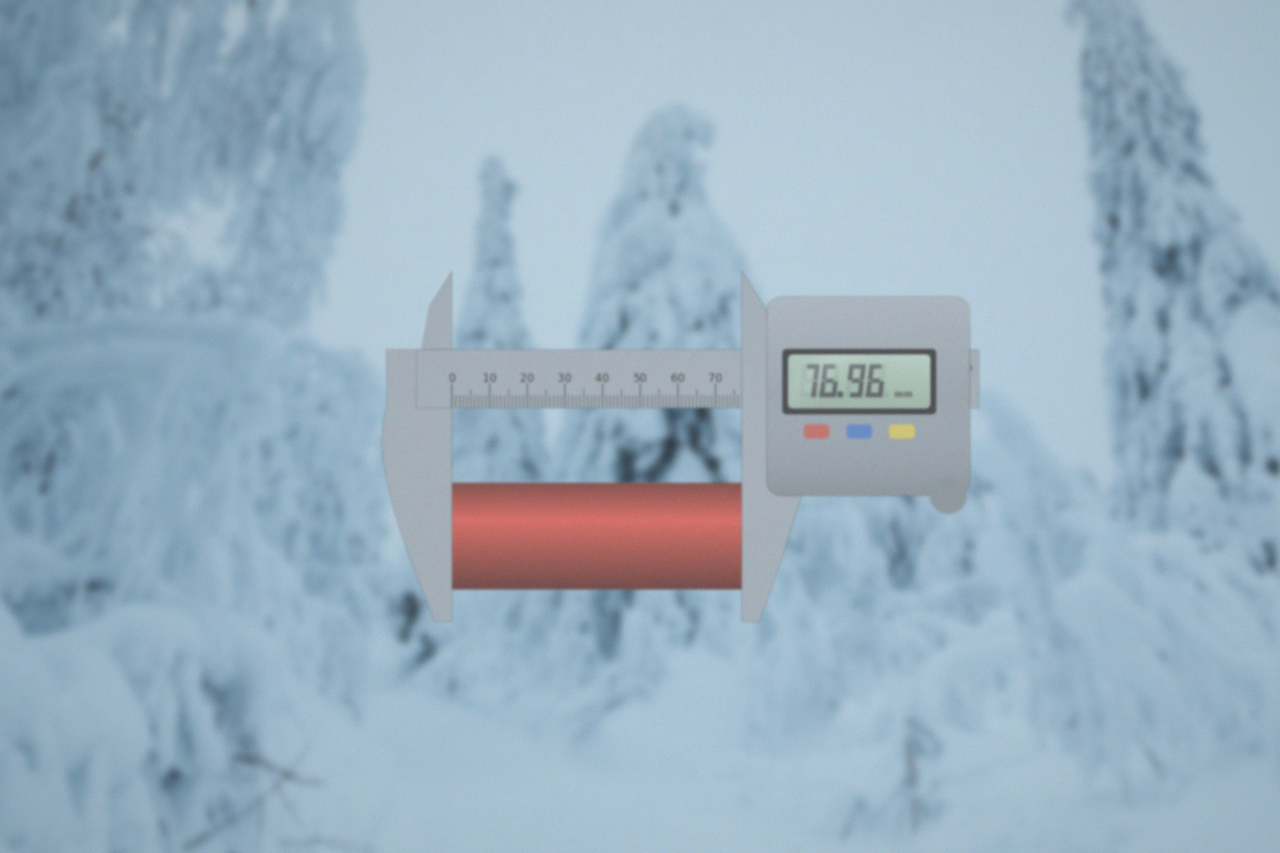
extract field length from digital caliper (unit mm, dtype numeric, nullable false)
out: 76.96 mm
